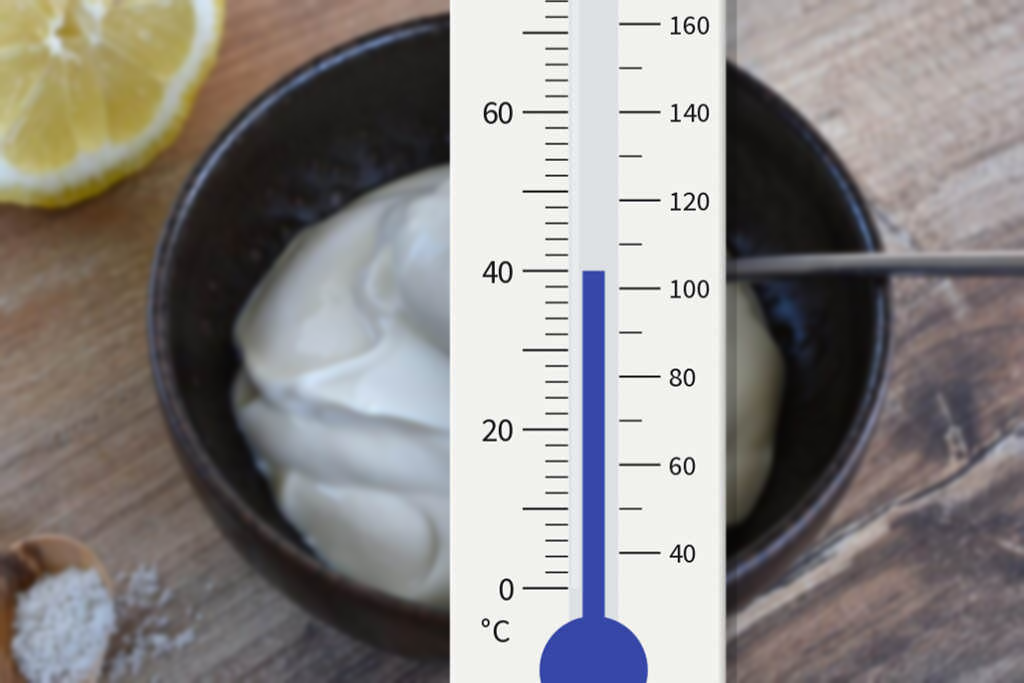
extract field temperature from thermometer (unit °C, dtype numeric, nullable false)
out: 40 °C
